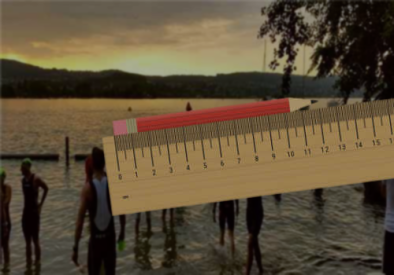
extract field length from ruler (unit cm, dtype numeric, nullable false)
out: 12 cm
